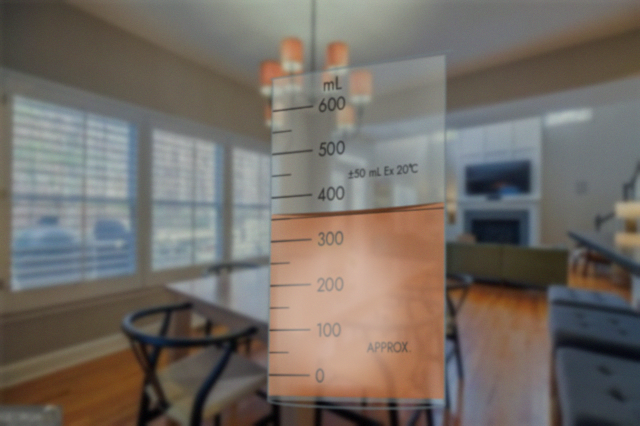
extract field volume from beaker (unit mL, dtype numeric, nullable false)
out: 350 mL
